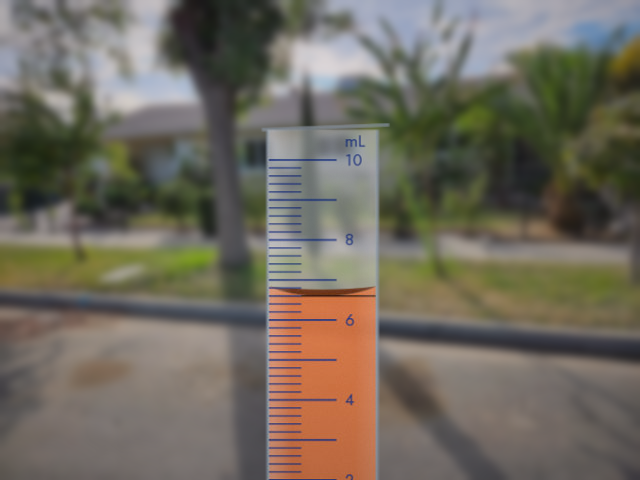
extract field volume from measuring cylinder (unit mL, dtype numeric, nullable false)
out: 6.6 mL
